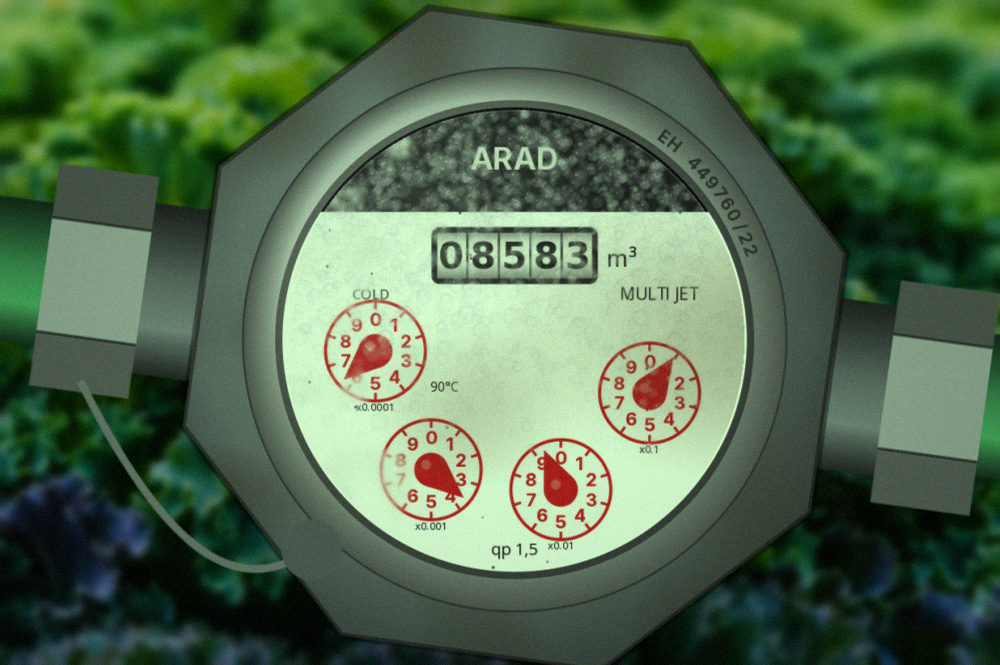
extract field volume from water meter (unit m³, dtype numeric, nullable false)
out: 8583.0936 m³
